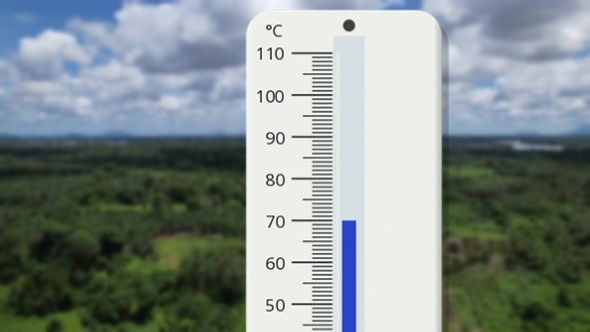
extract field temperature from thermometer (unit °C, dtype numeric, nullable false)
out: 70 °C
